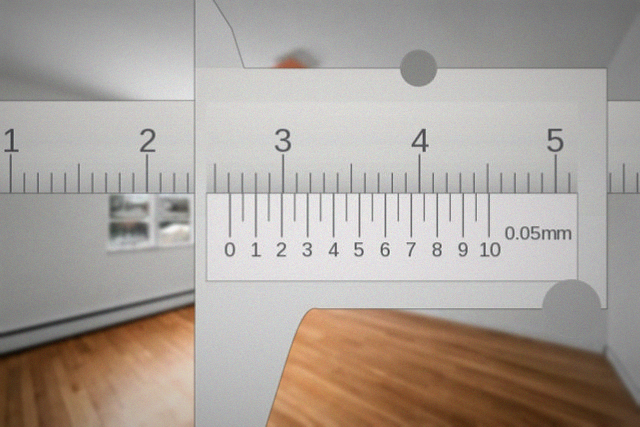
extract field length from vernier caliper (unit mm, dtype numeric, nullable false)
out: 26.1 mm
